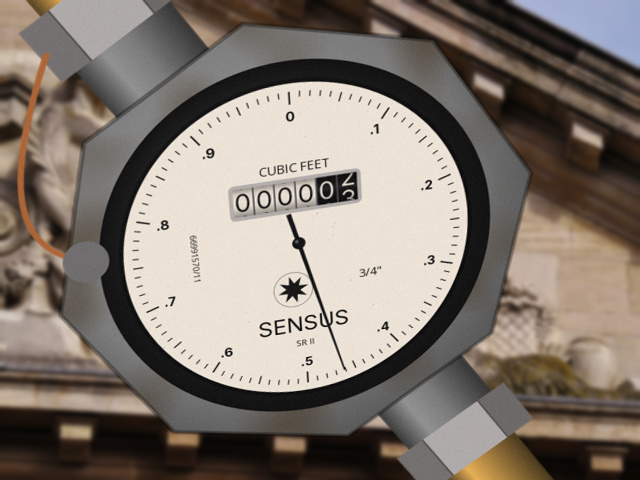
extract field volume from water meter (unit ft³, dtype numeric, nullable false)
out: 2.46 ft³
